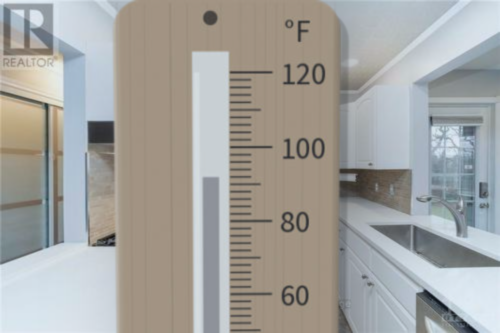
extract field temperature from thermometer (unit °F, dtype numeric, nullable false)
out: 92 °F
